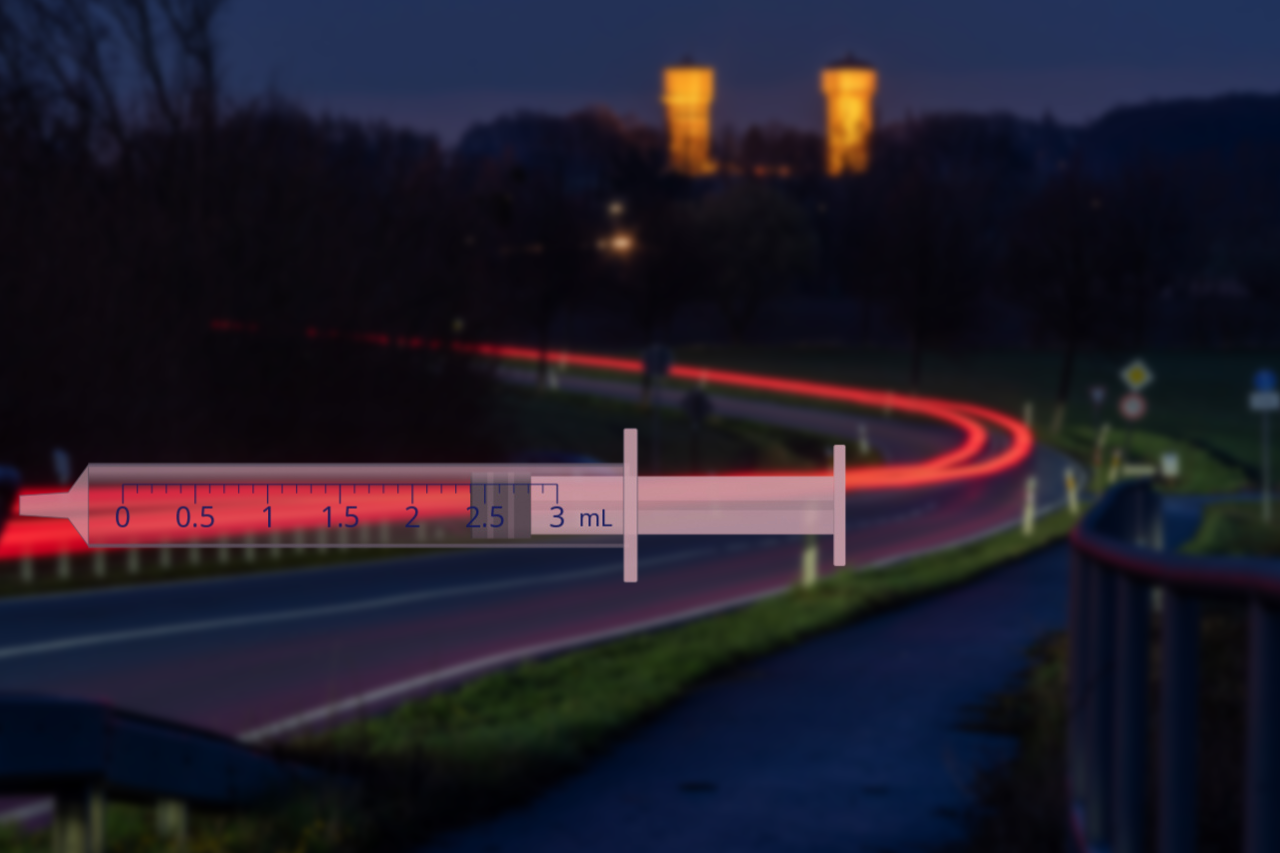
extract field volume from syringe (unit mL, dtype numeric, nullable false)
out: 2.4 mL
